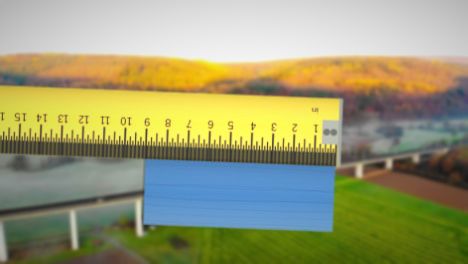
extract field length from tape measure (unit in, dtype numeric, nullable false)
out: 9 in
